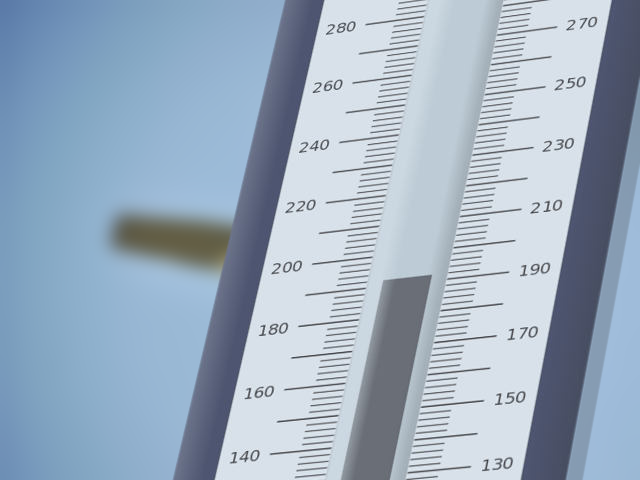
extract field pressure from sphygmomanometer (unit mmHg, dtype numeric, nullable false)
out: 192 mmHg
